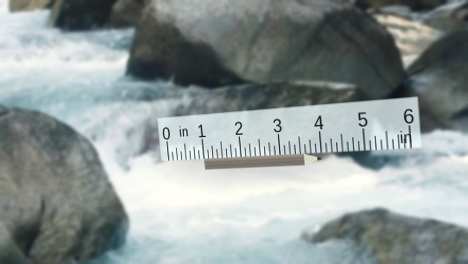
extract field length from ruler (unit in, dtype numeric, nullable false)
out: 3 in
